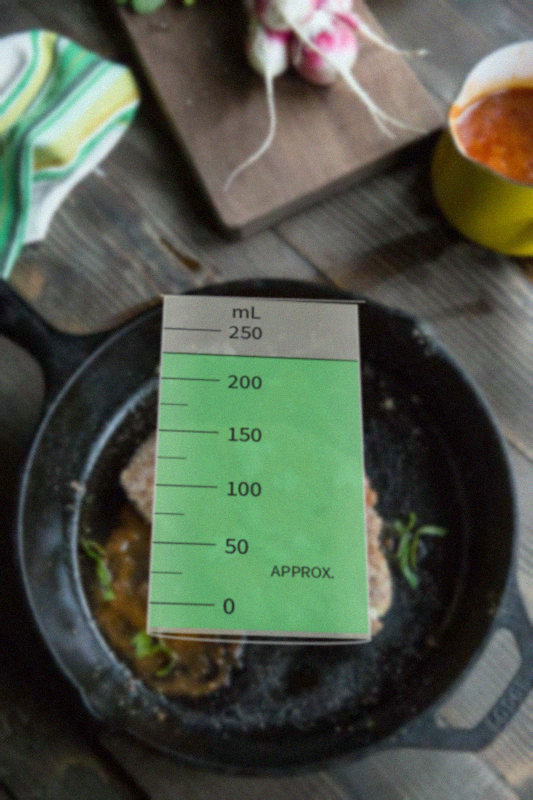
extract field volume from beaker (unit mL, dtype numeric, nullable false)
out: 225 mL
